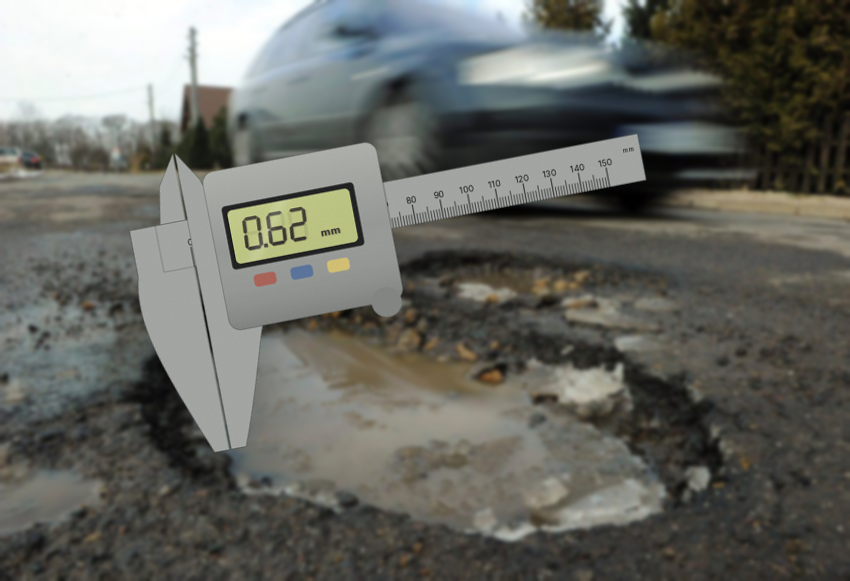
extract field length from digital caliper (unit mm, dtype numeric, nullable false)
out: 0.62 mm
